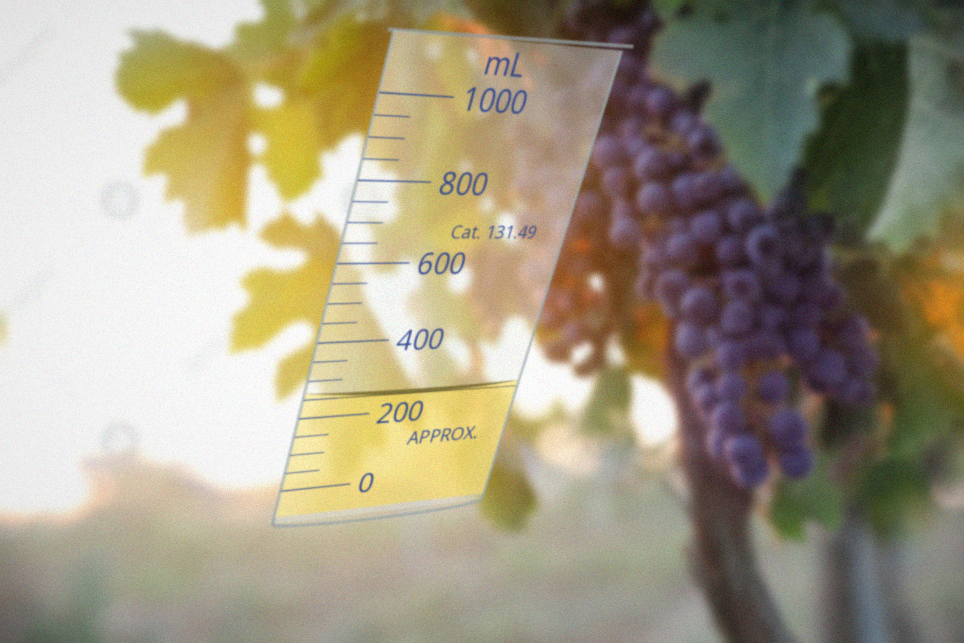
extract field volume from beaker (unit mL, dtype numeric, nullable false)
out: 250 mL
